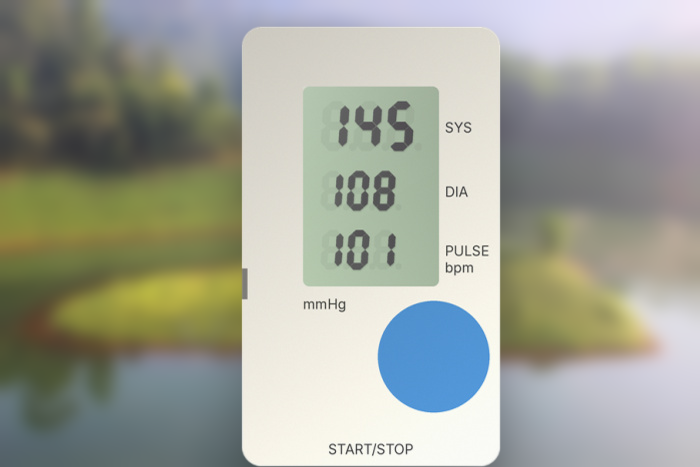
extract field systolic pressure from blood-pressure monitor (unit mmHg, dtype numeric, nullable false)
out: 145 mmHg
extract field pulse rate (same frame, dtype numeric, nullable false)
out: 101 bpm
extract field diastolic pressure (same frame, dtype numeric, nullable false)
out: 108 mmHg
